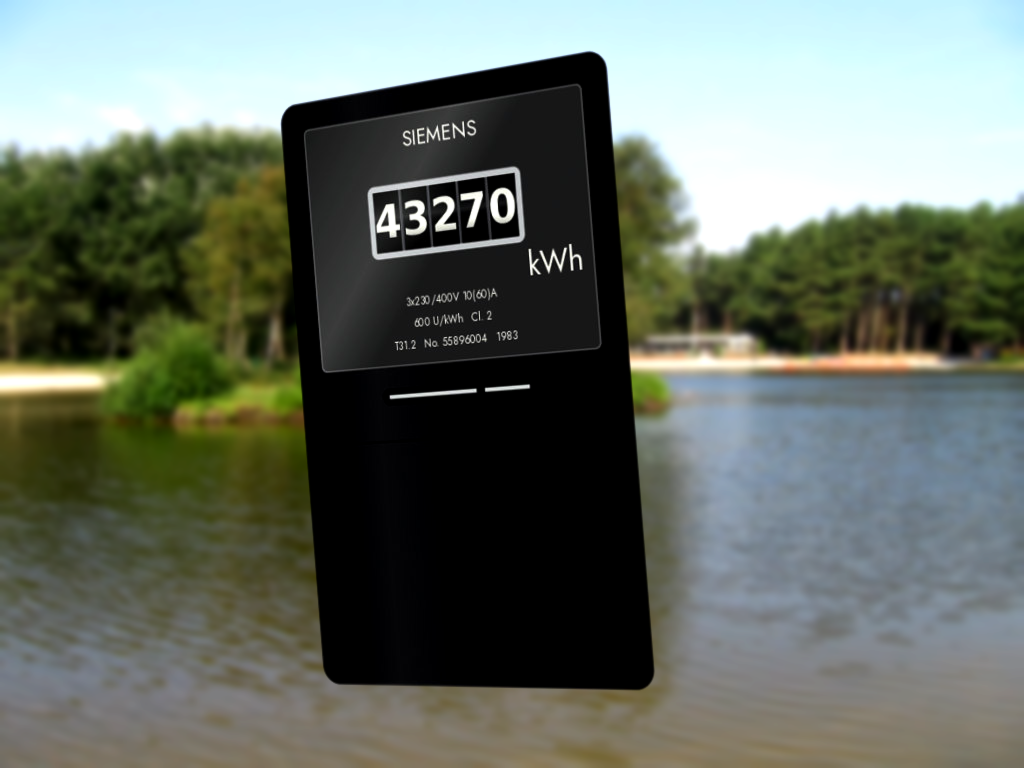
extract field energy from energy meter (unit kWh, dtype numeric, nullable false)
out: 43270 kWh
